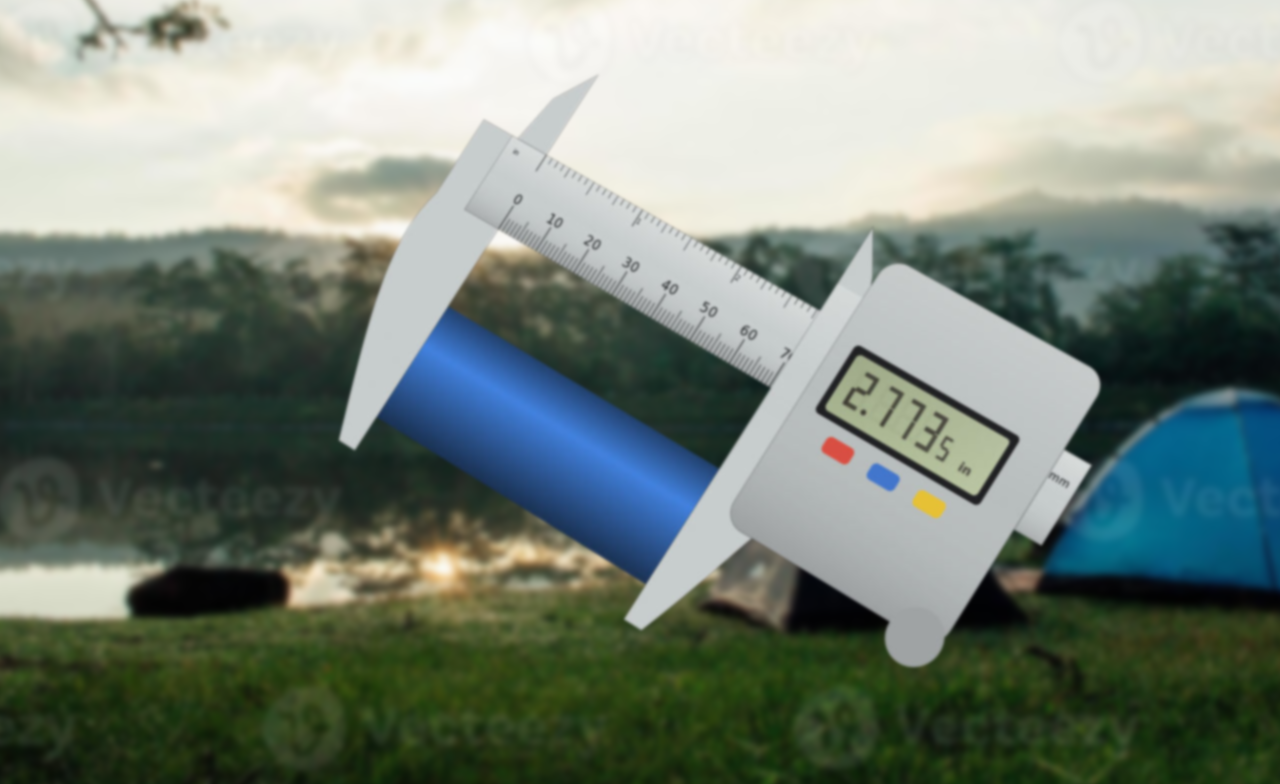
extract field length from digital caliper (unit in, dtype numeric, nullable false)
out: 2.7735 in
